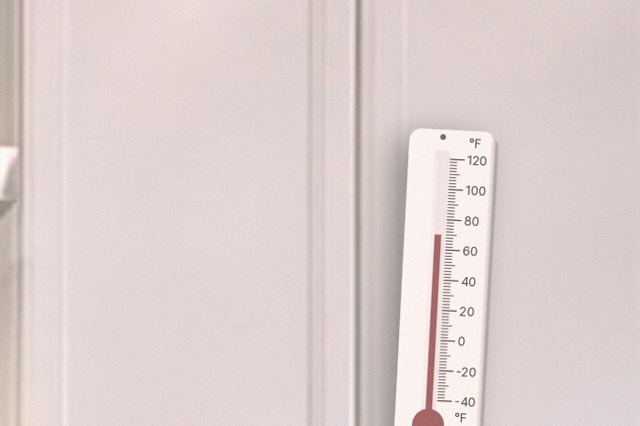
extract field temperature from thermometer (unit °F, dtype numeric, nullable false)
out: 70 °F
